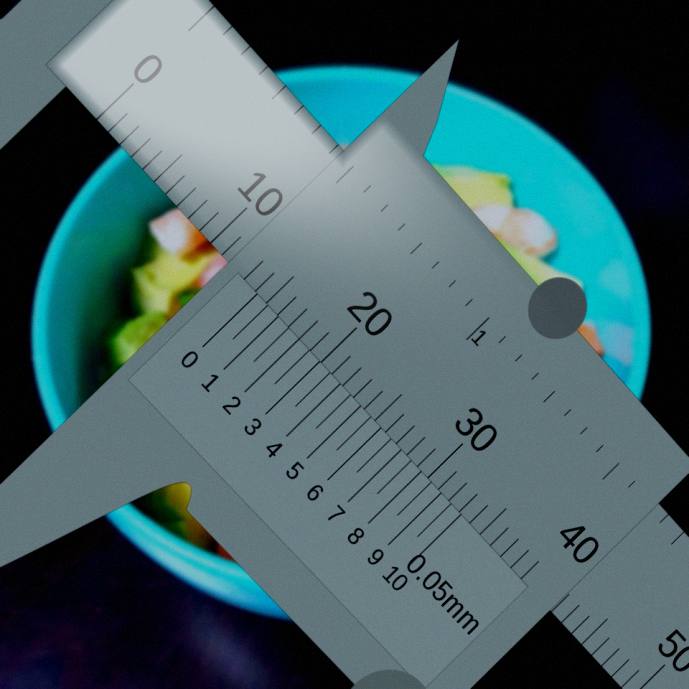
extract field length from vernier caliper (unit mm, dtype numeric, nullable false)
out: 14.2 mm
